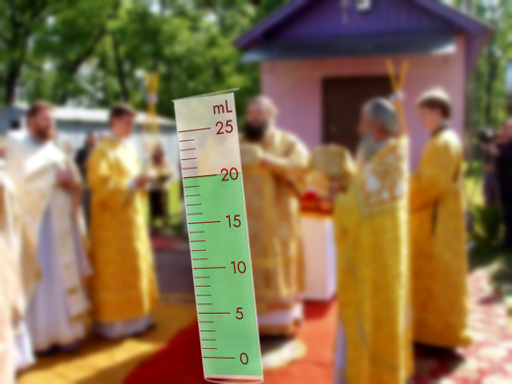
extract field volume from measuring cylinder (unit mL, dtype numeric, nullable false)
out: 20 mL
